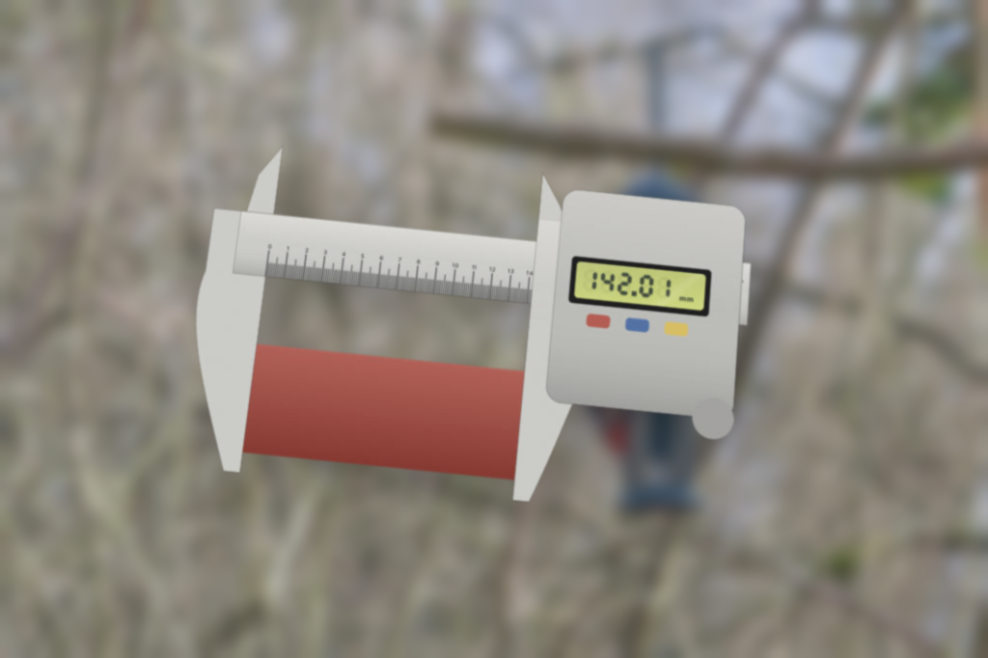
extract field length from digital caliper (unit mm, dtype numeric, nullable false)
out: 142.01 mm
